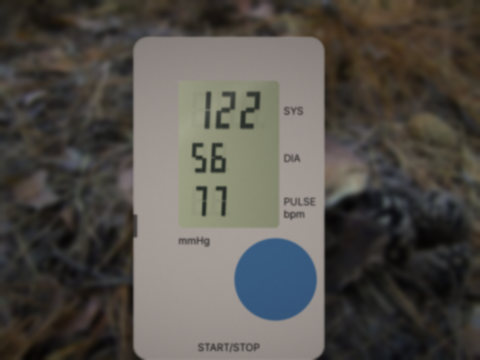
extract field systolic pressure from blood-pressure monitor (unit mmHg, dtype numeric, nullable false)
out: 122 mmHg
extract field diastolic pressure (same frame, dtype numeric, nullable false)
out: 56 mmHg
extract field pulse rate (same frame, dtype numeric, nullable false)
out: 77 bpm
